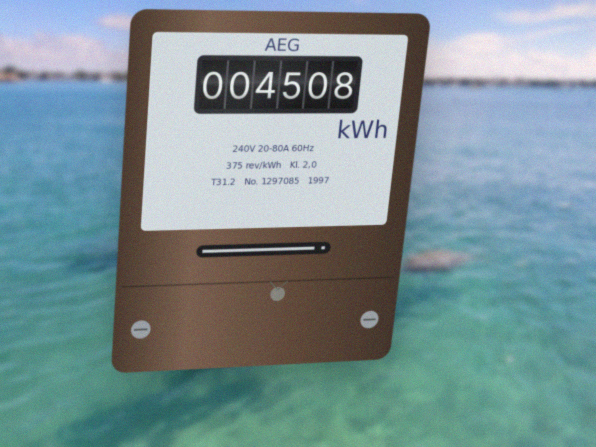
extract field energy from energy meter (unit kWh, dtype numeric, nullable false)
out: 4508 kWh
